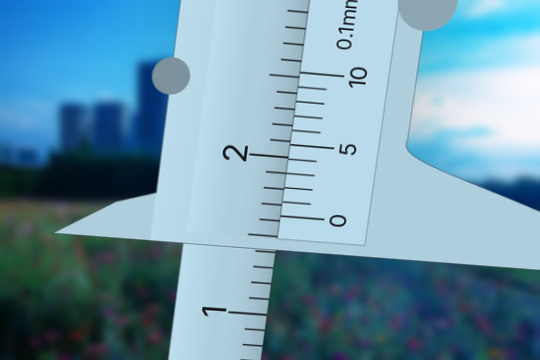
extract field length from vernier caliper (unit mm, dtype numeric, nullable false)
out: 16.3 mm
